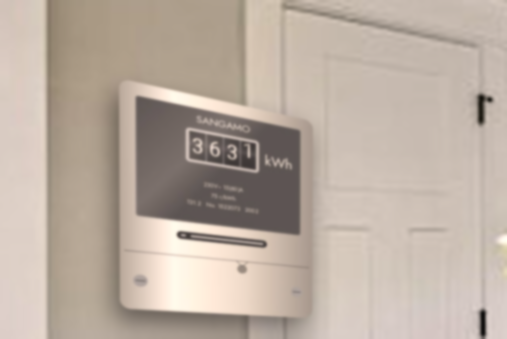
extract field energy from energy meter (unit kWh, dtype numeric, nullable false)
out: 3631 kWh
